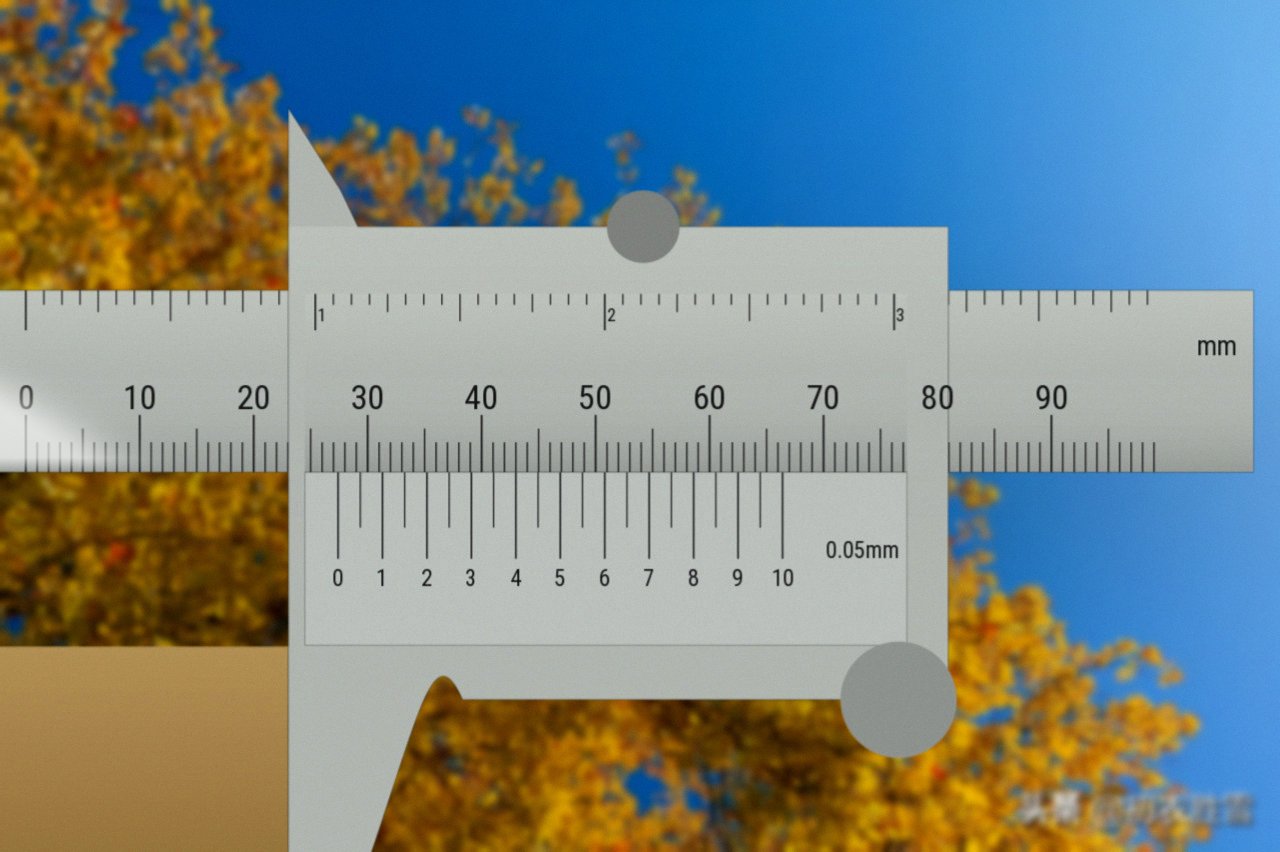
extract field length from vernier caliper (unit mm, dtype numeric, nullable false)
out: 27.4 mm
